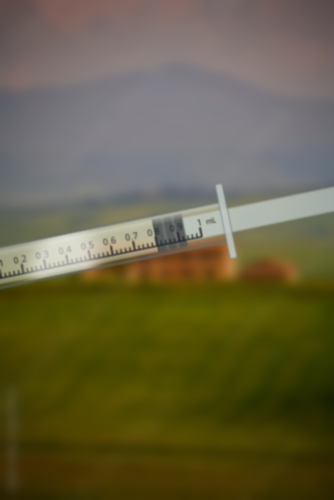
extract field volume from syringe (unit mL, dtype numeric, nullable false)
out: 0.8 mL
